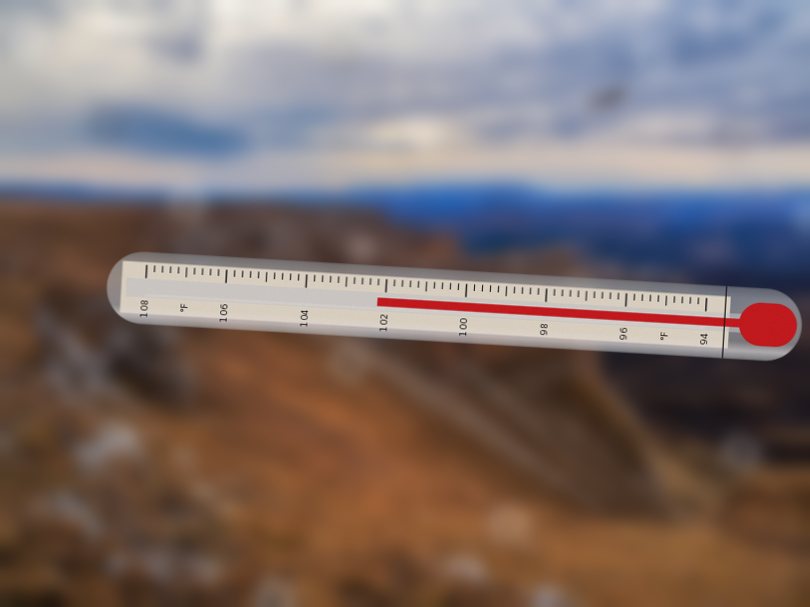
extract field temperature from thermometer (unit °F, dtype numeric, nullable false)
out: 102.2 °F
